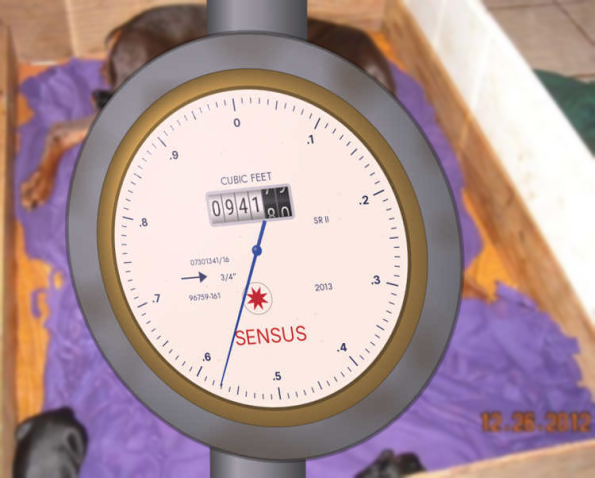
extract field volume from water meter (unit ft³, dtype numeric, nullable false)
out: 94179.57 ft³
